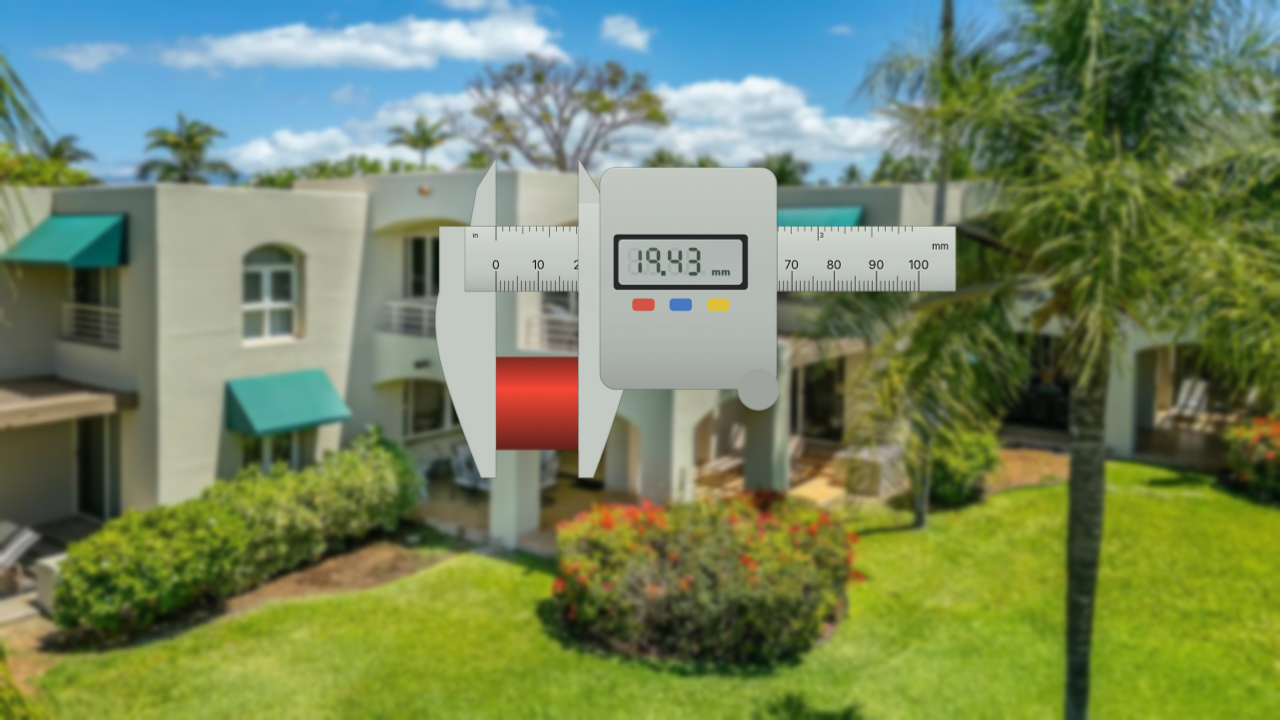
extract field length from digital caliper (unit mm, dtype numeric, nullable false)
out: 19.43 mm
